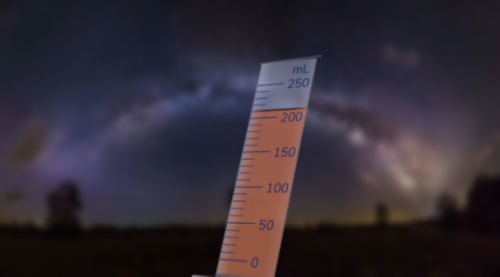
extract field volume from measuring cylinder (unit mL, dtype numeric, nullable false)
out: 210 mL
